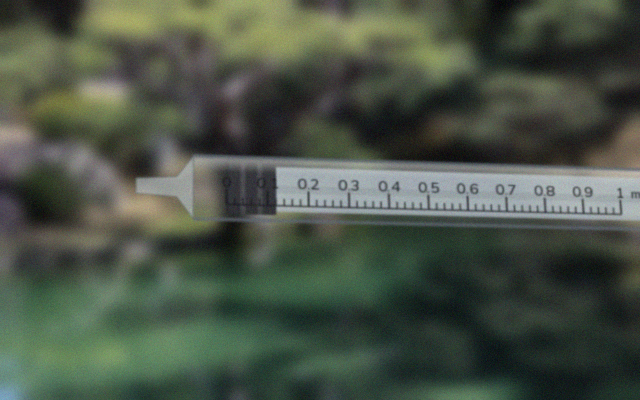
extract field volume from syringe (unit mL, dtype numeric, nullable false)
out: 0 mL
